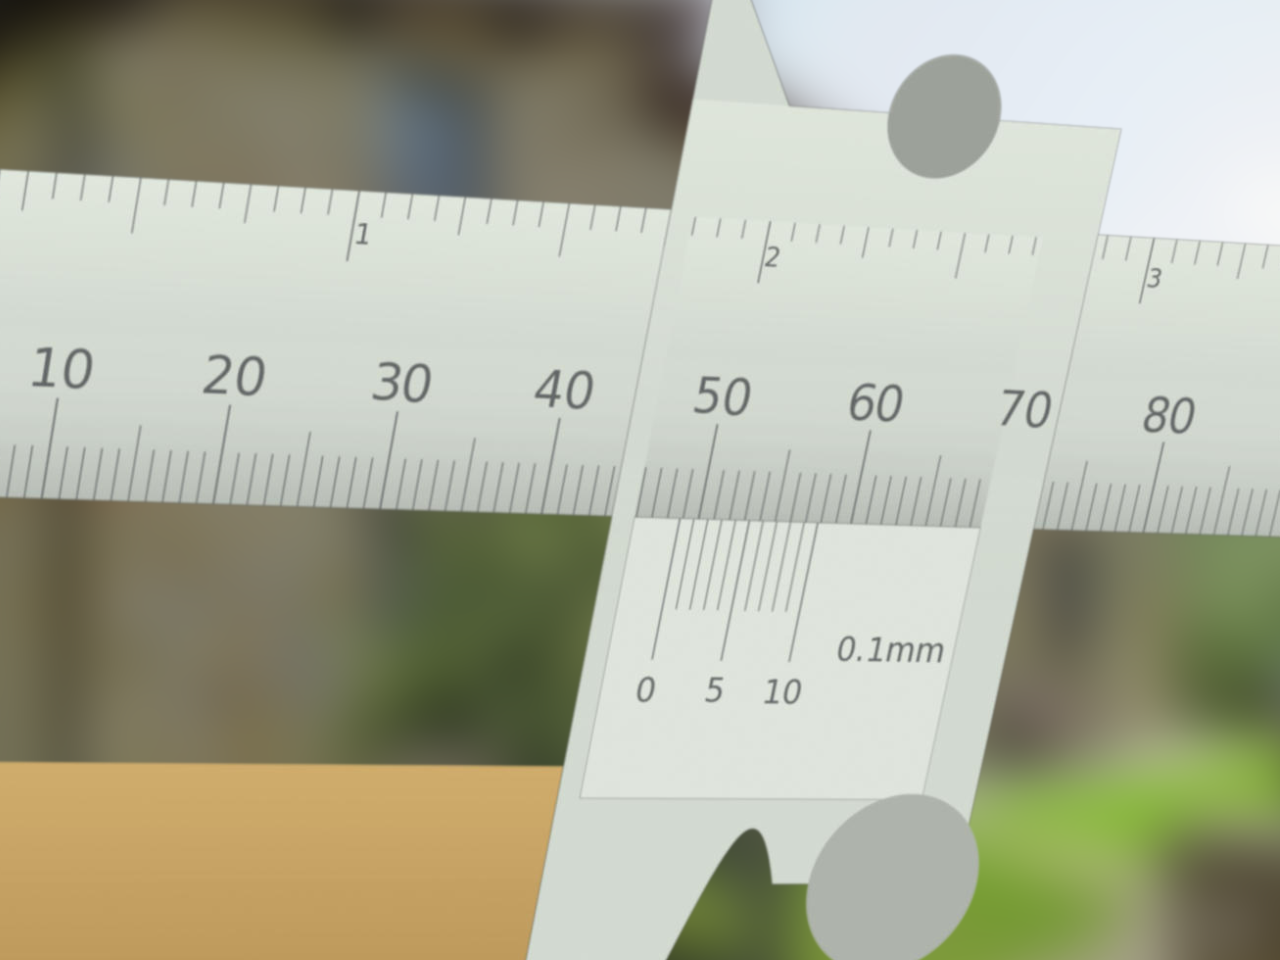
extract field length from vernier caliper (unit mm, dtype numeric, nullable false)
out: 48.8 mm
